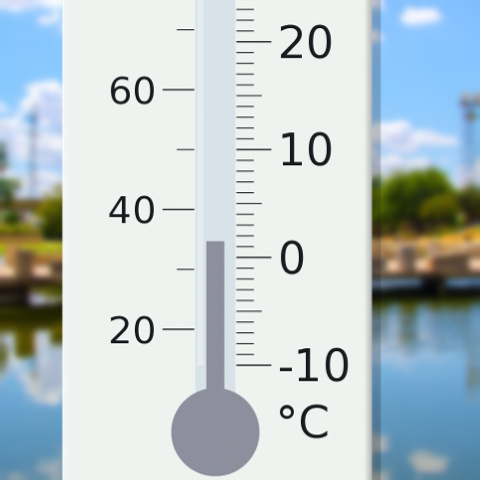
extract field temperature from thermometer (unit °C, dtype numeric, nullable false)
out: 1.5 °C
